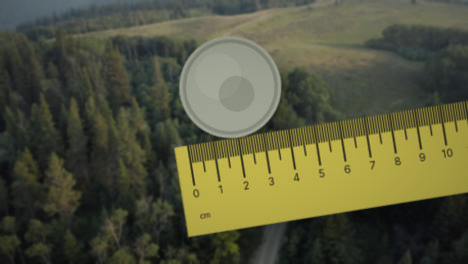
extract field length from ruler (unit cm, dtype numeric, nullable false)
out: 4 cm
